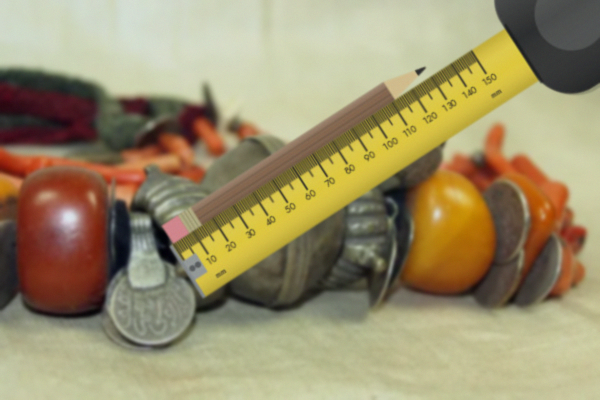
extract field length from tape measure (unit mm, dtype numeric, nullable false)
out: 130 mm
